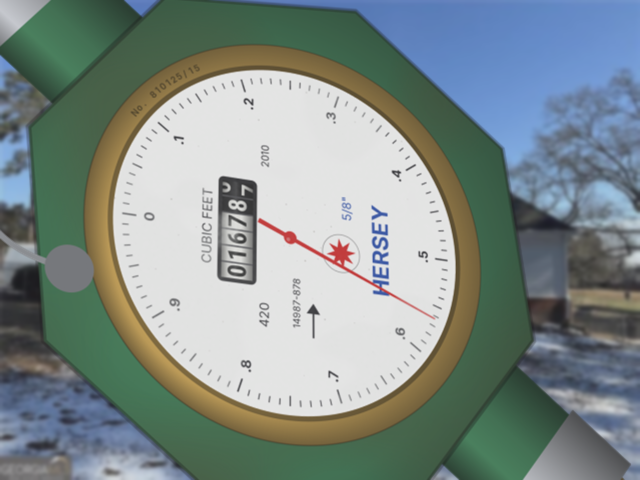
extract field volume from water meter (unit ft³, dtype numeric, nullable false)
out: 16786.56 ft³
